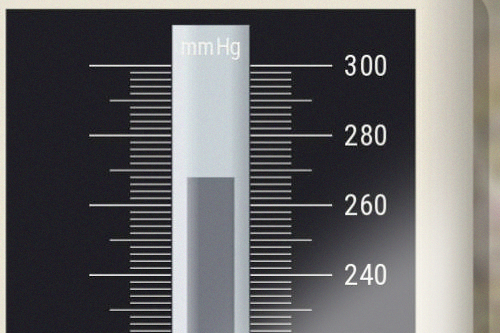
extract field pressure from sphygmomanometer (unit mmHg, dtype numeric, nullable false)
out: 268 mmHg
